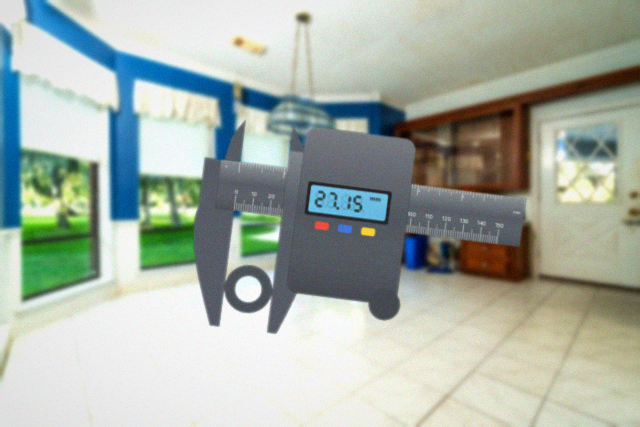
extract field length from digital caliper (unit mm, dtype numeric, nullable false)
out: 27.15 mm
